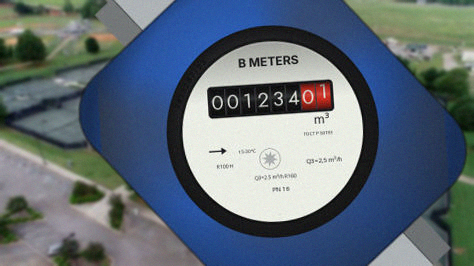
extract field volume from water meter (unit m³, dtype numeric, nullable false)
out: 1234.01 m³
